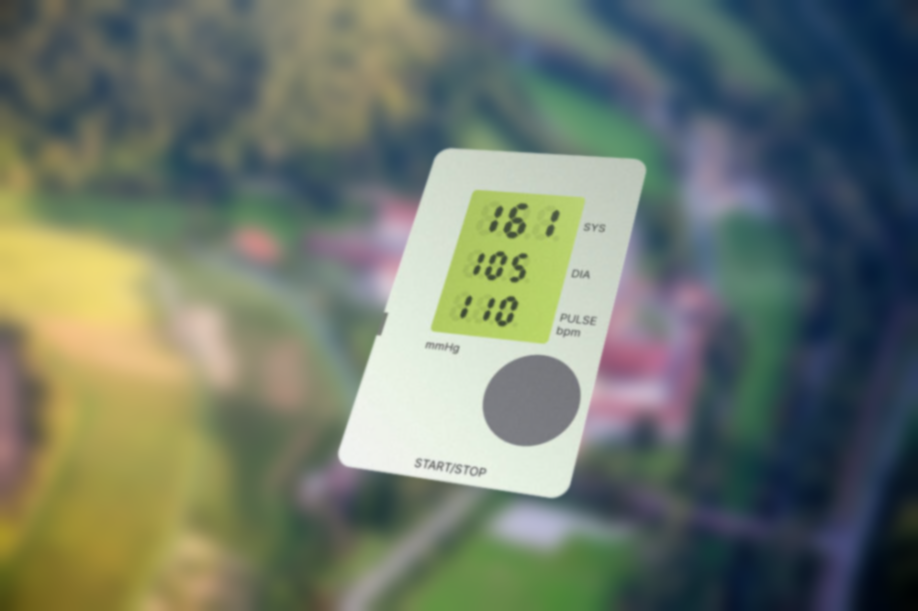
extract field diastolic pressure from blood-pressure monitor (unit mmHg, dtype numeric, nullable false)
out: 105 mmHg
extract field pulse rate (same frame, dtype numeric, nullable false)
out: 110 bpm
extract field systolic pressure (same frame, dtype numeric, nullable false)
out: 161 mmHg
